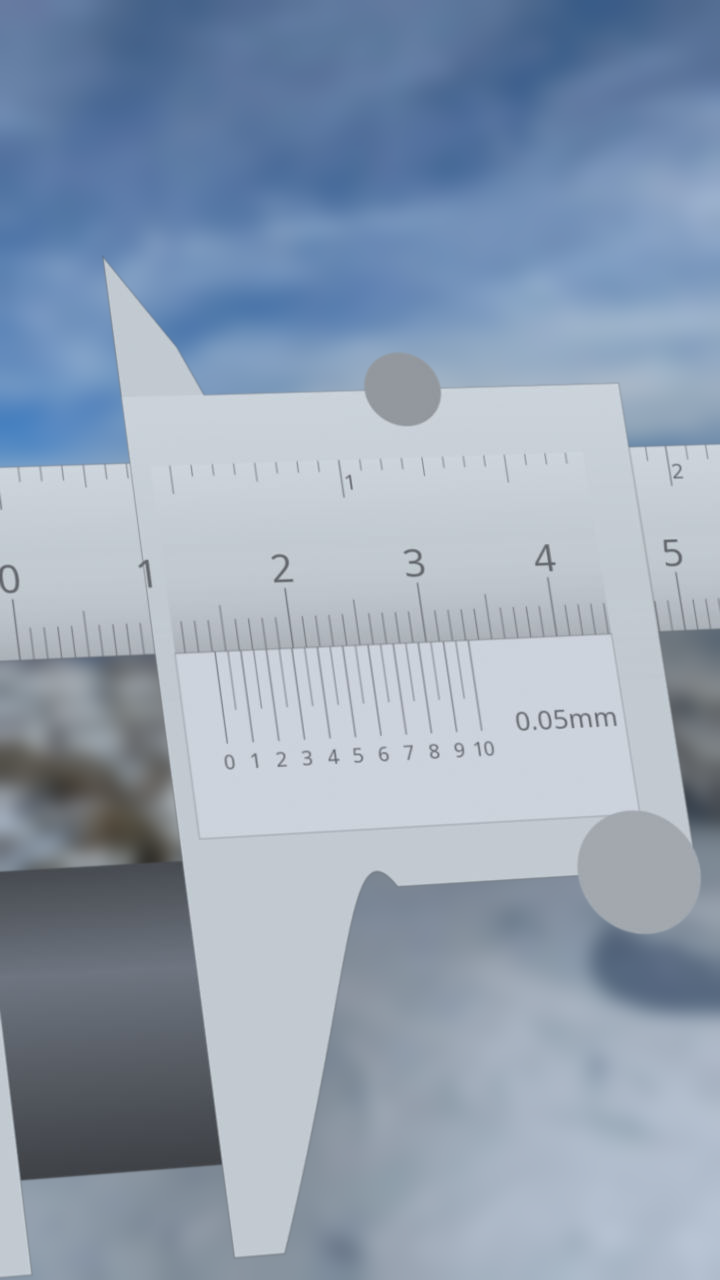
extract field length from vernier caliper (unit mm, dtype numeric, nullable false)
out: 14.2 mm
